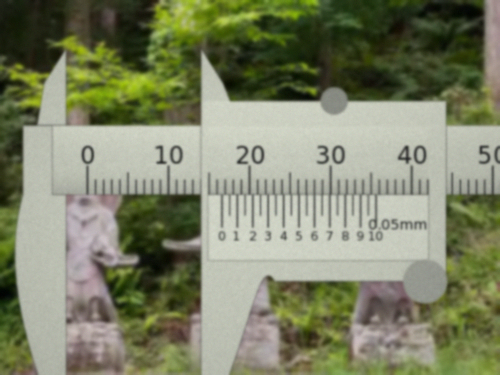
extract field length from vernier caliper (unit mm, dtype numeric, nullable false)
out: 16.6 mm
